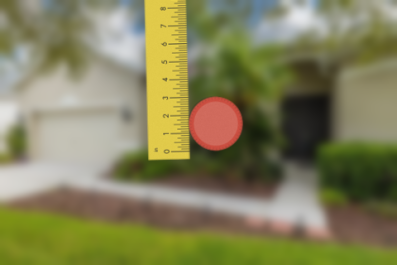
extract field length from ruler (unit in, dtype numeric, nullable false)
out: 3 in
